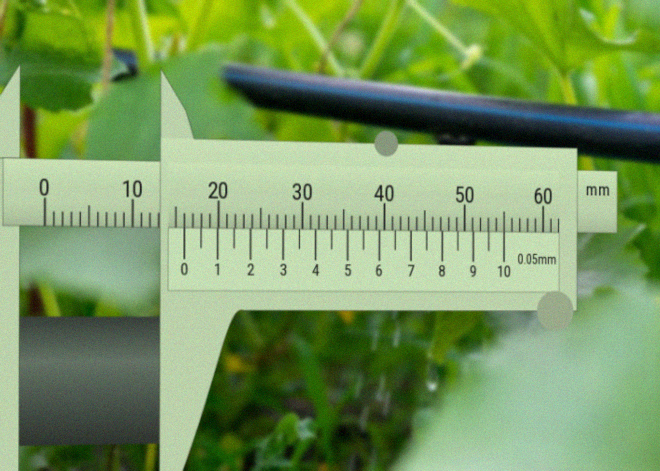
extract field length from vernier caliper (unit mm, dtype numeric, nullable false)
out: 16.0 mm
